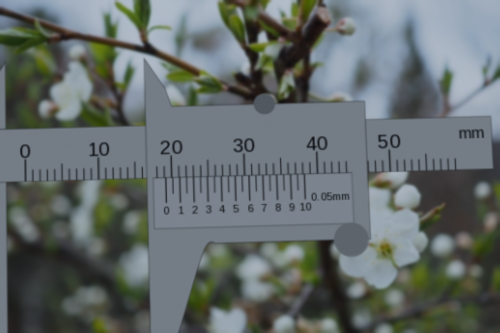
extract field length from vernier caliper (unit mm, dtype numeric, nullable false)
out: 19.2 mm
